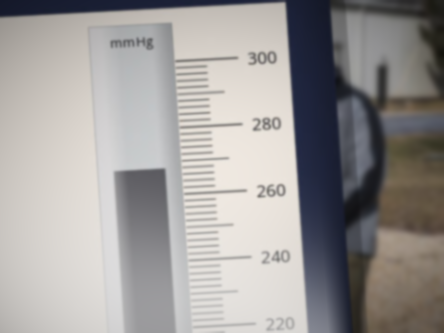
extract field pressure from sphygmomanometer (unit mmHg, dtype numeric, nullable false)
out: 268 mmHg
